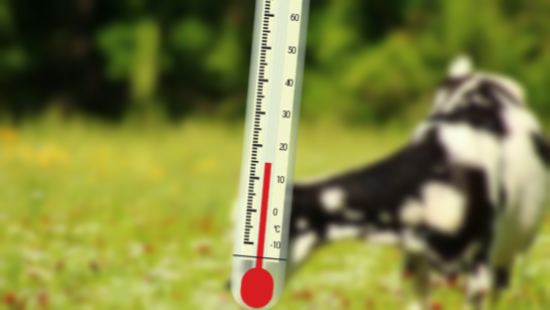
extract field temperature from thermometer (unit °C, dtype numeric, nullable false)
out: 15 °C
